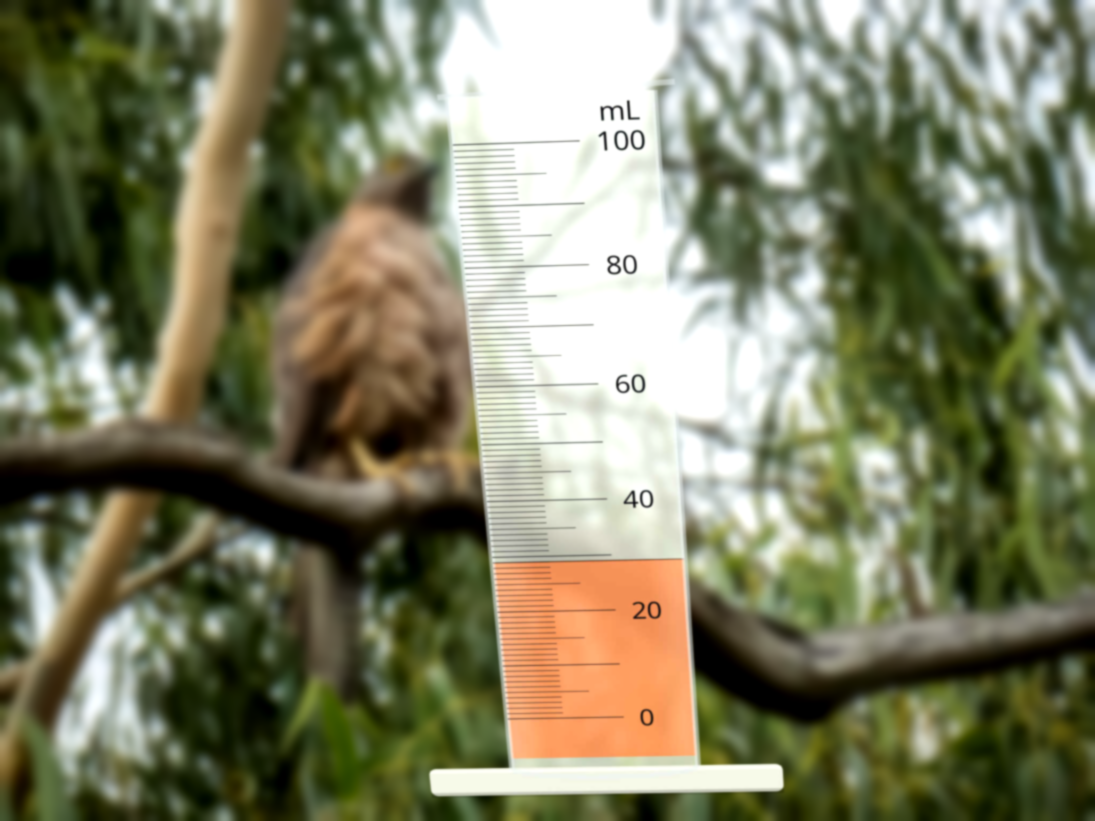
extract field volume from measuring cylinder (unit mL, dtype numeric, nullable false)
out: 29 mL
